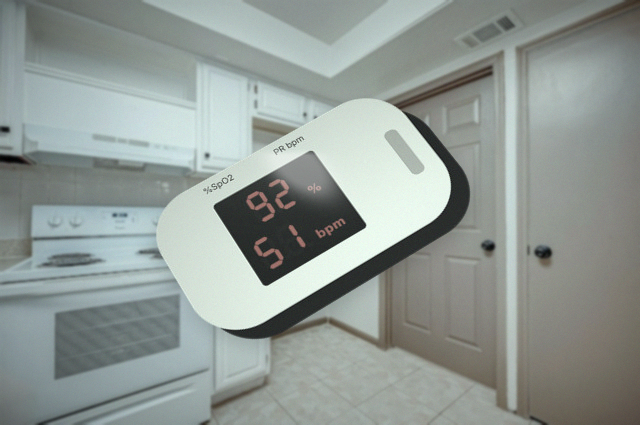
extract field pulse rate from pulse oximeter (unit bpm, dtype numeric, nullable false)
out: 51 bpm
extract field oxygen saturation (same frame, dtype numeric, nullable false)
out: 92 %
